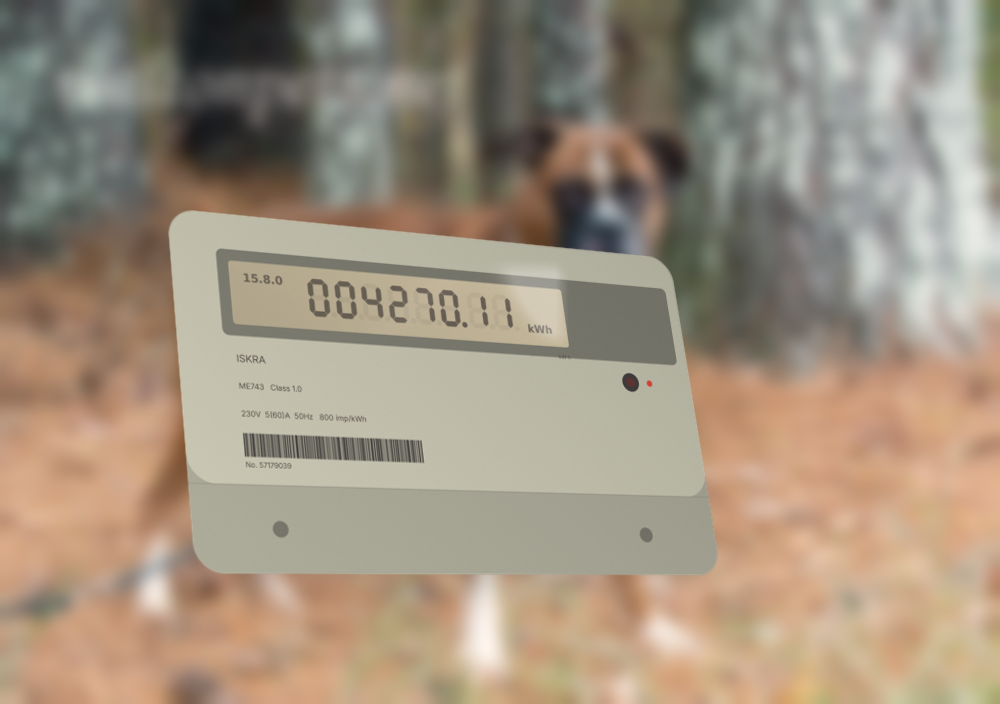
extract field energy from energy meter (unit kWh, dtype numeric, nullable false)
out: 4270.11 kWh
